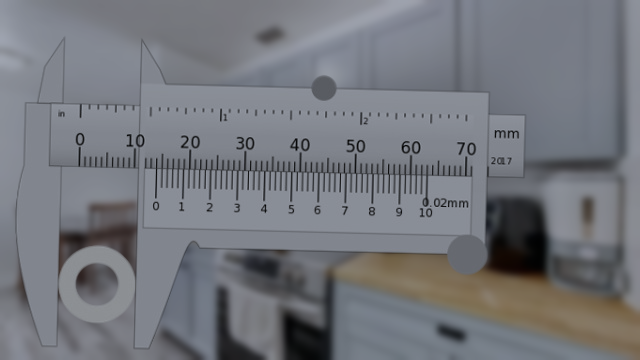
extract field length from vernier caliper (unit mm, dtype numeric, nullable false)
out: 14.0 mm
